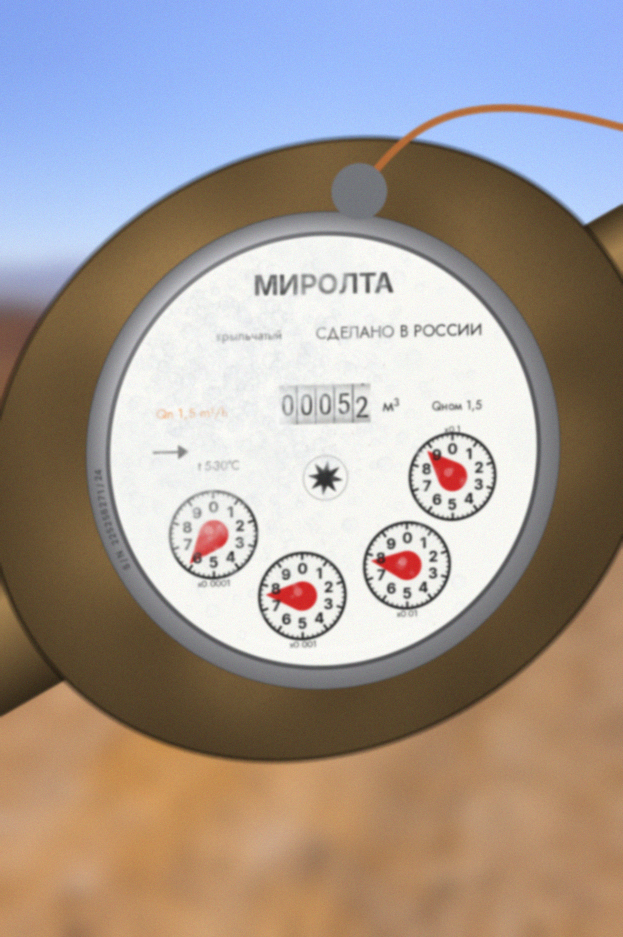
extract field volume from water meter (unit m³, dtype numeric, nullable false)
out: 51.8776 m³
